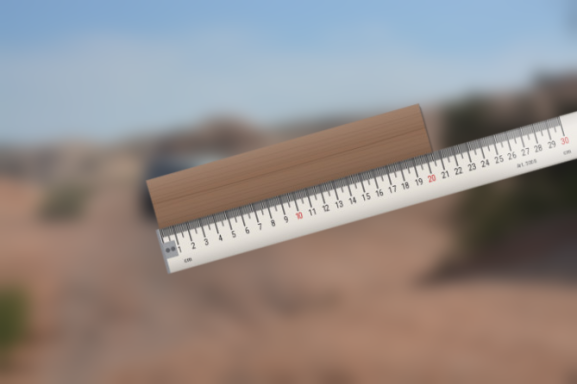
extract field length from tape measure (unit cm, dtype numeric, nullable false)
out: 20.5 cm
